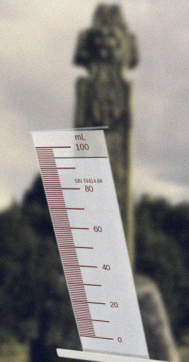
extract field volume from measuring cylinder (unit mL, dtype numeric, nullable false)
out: 95 mL
